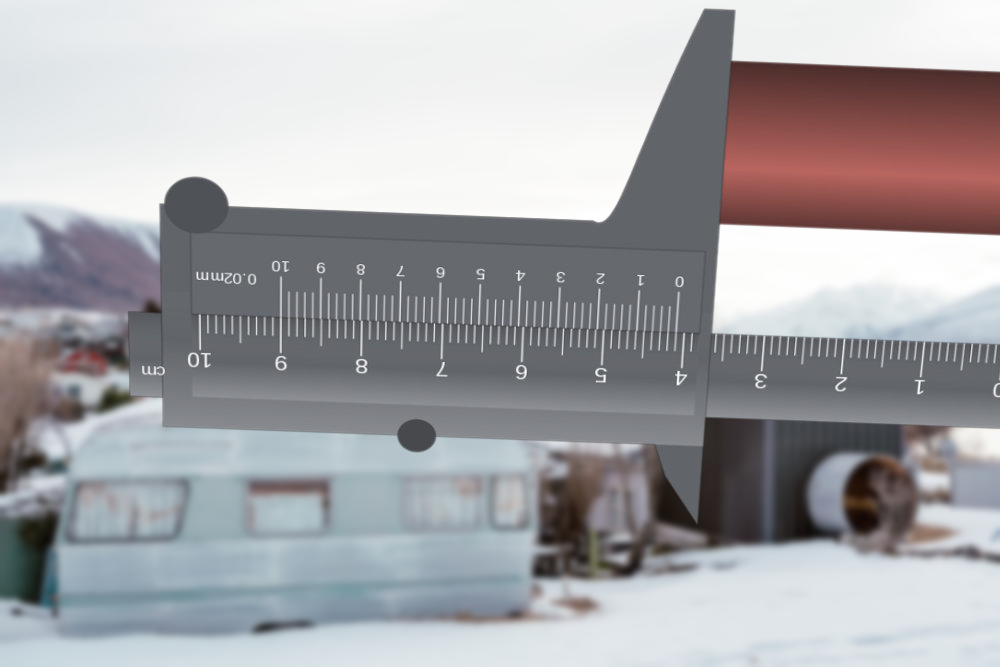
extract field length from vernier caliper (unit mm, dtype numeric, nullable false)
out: 41.0 mm
